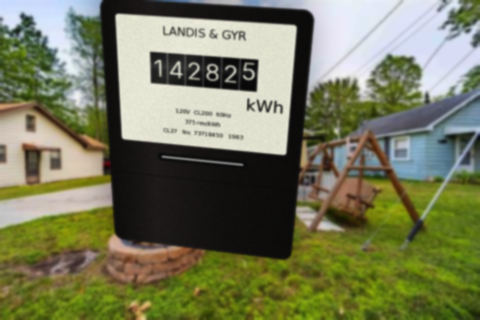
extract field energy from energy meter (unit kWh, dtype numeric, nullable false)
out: 142825 kWh
